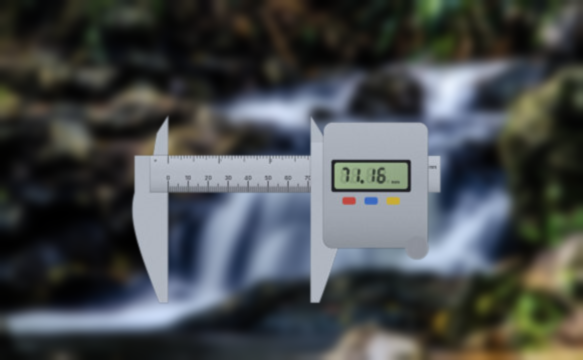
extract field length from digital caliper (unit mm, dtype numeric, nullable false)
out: 71.16 mm
